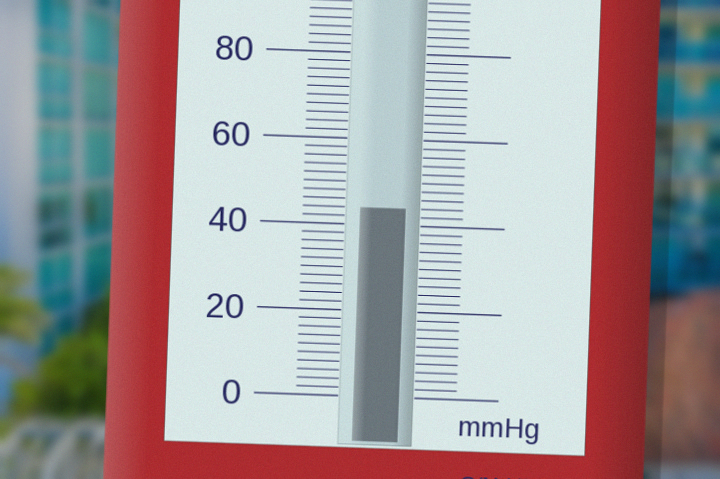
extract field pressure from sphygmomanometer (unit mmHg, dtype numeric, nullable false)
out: 44 mmHg
